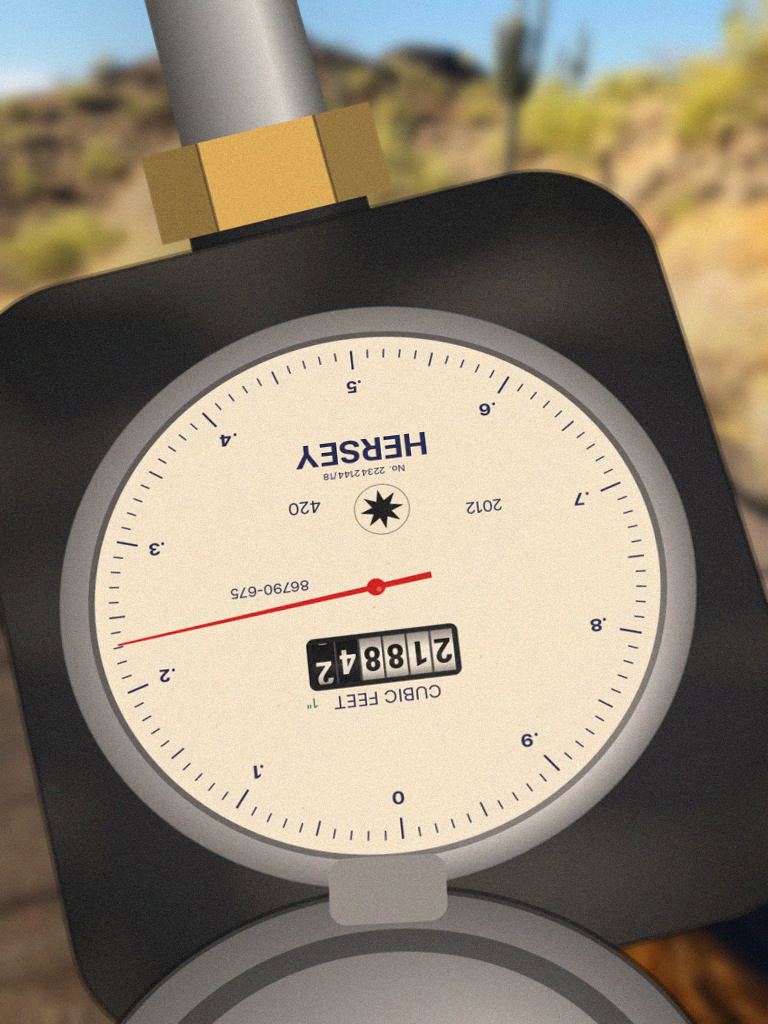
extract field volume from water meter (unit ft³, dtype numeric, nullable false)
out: 218842.23 ft³
